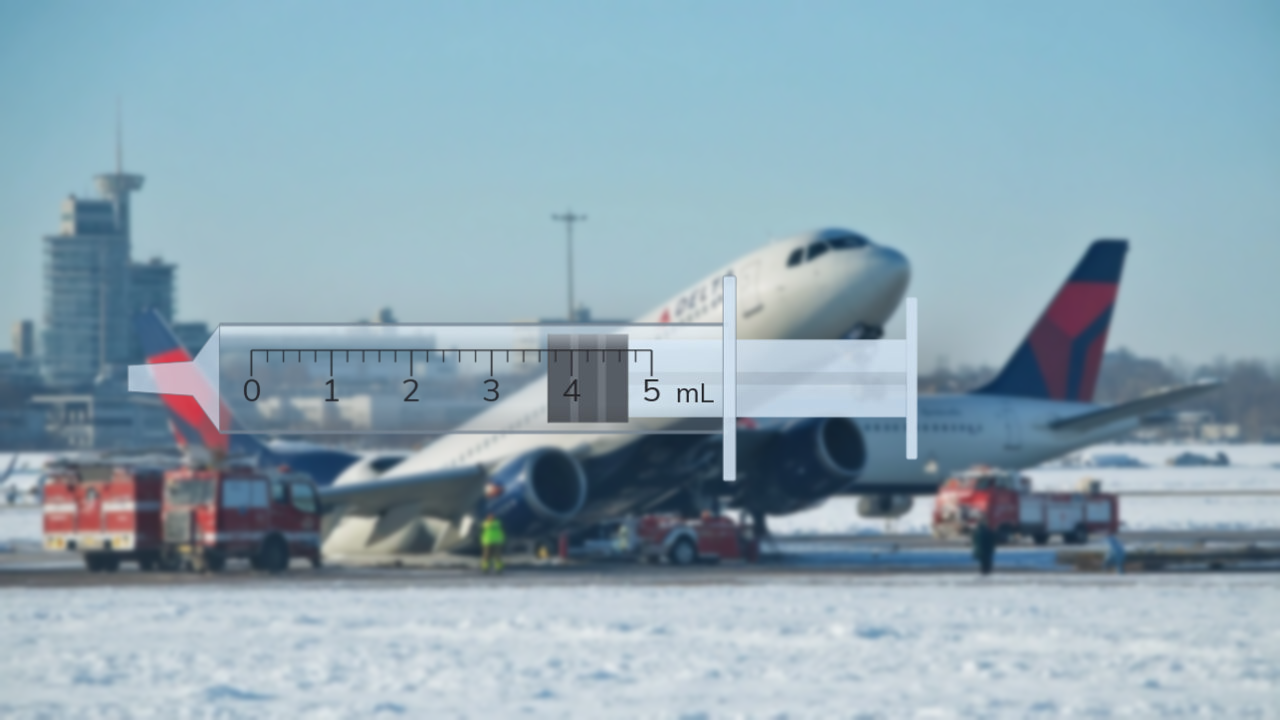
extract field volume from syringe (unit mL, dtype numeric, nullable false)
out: 3.7 mL
